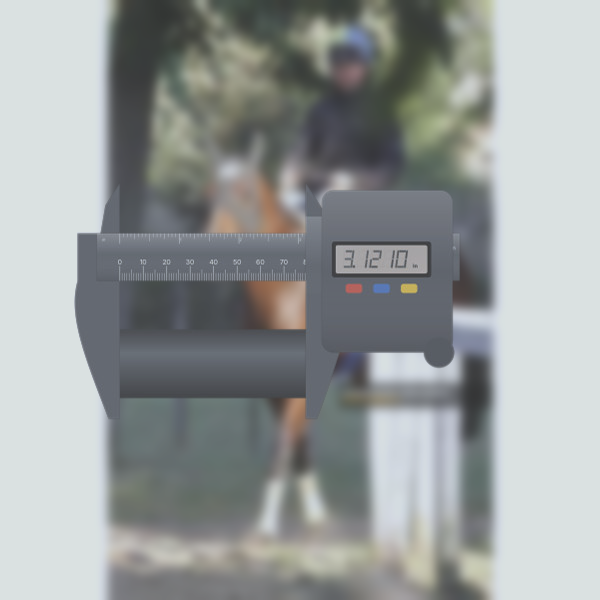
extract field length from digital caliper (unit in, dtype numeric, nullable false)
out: 3.1210 in
